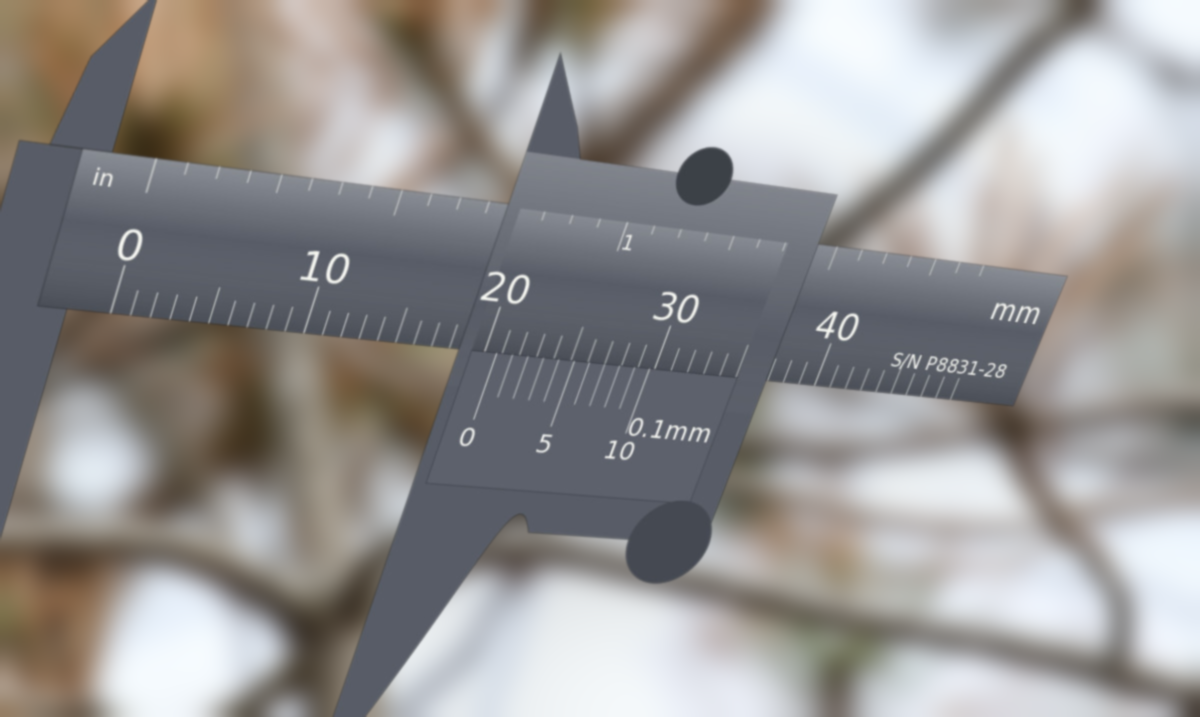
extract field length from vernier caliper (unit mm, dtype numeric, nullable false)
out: 20.7 mm
